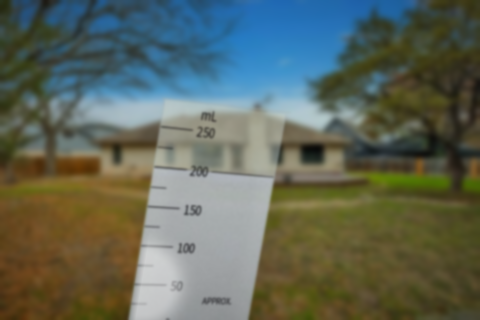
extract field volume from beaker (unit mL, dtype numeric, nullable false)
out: 200 mL
